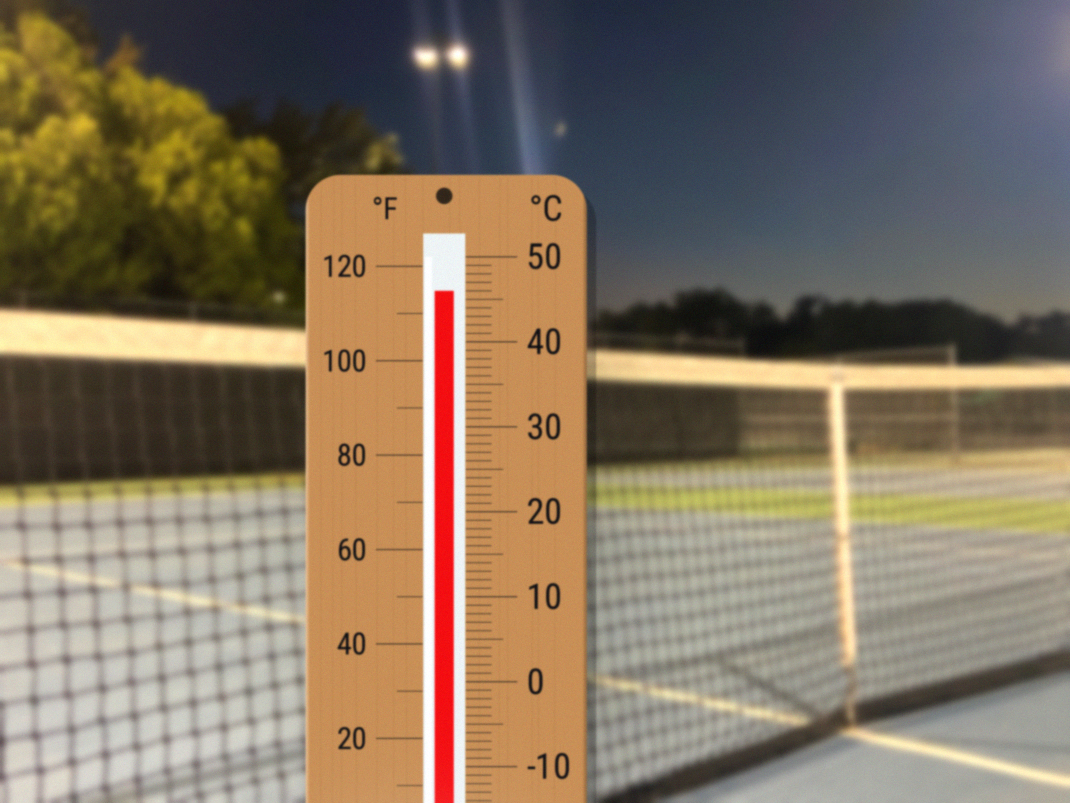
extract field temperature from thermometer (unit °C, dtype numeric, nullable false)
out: 46 °C
